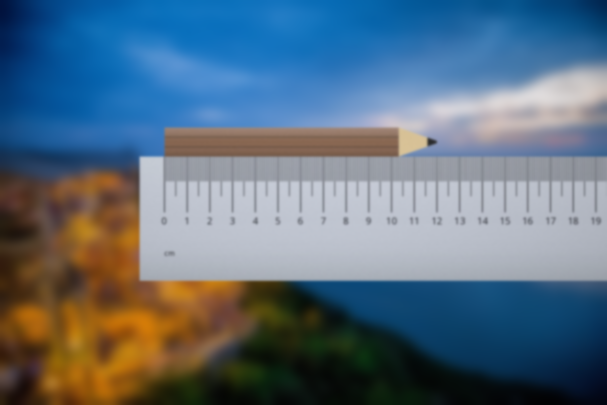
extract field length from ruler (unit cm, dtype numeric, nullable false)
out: 12 cm
